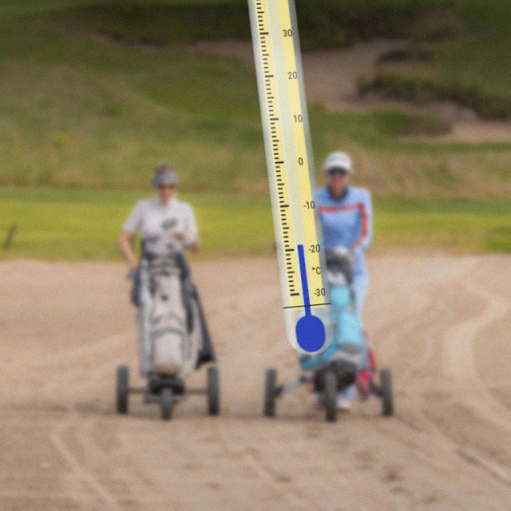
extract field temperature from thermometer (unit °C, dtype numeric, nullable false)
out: -19 °C
